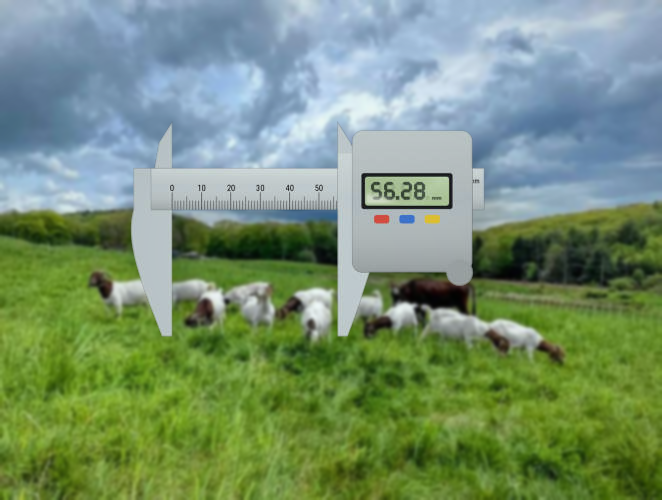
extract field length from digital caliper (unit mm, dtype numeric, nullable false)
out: 56.28 mm
